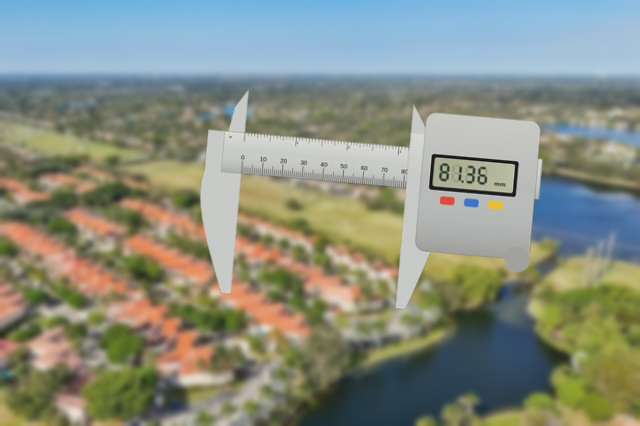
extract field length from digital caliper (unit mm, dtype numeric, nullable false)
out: 81.36 mm
